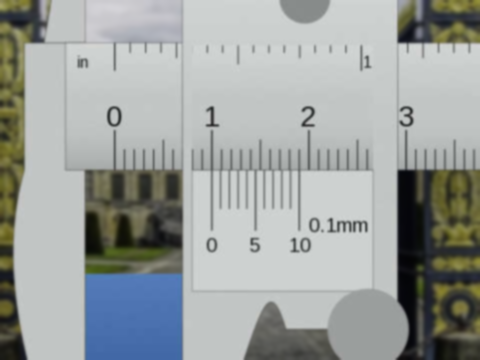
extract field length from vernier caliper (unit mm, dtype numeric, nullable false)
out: 10.0 mm
